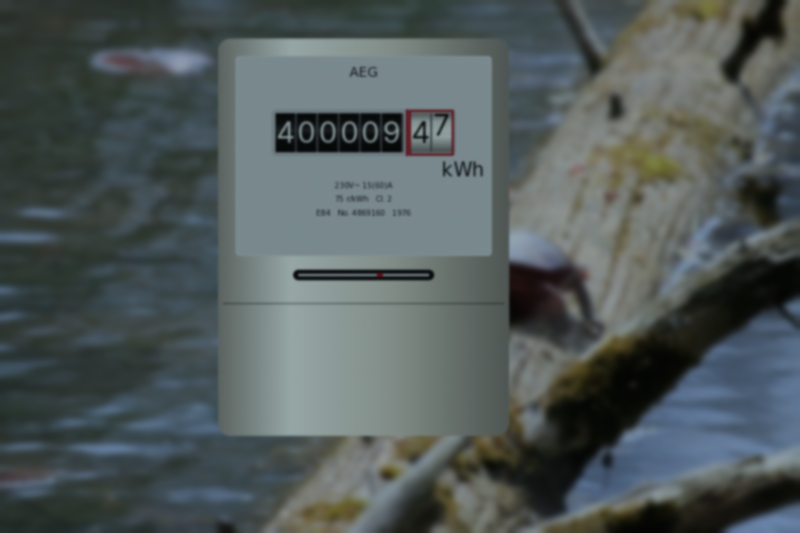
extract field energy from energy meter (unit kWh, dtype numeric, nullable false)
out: 400009.47 kWh
